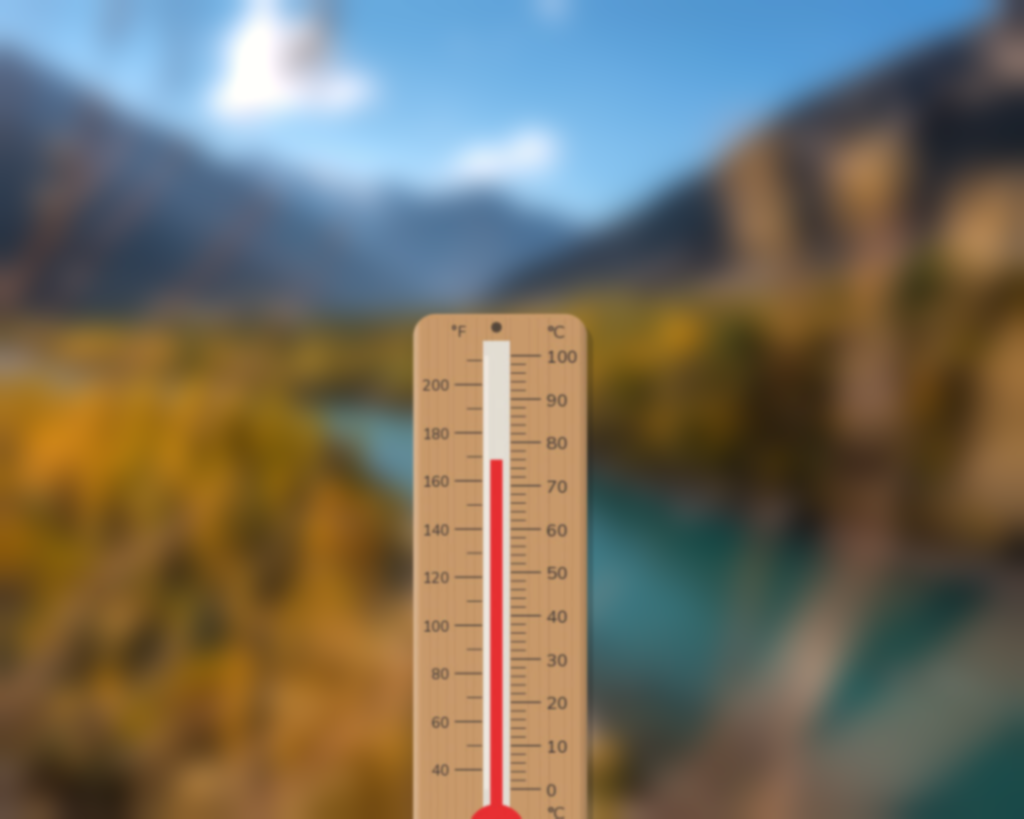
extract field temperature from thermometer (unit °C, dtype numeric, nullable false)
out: 76 °C
